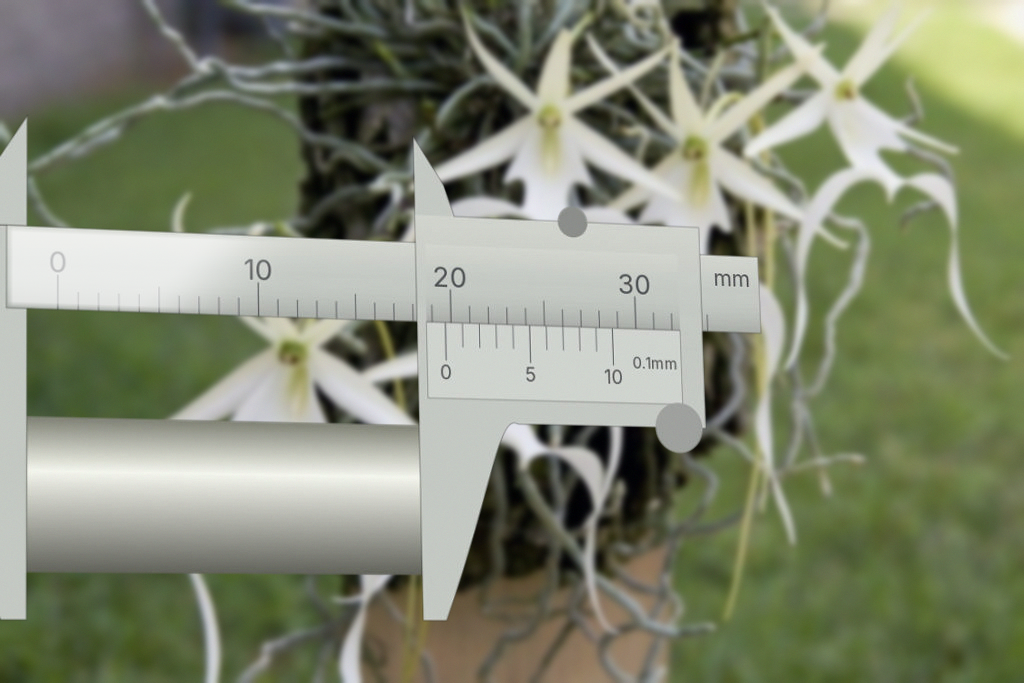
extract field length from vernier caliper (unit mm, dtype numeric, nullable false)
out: 19.7 mm
